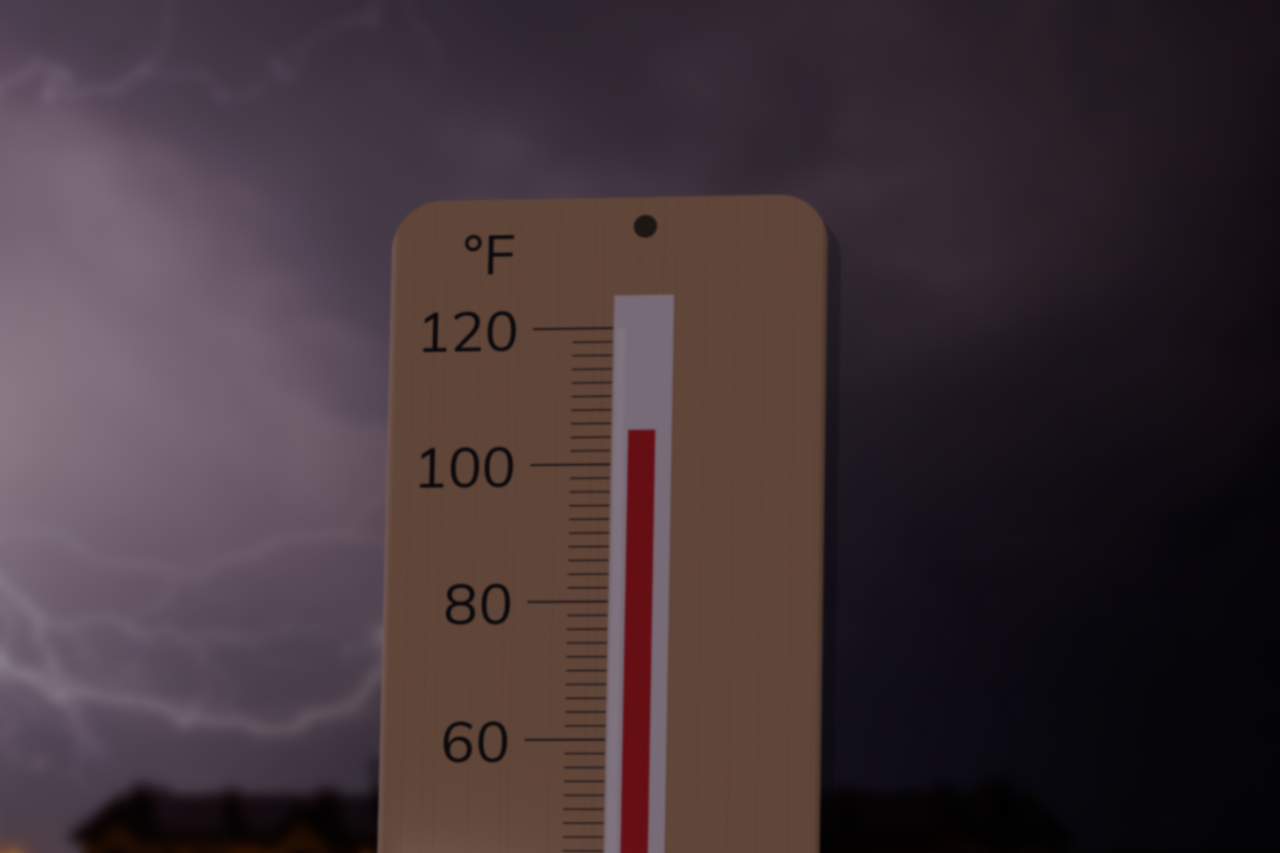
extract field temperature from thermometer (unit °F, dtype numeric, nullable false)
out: 105 °F
